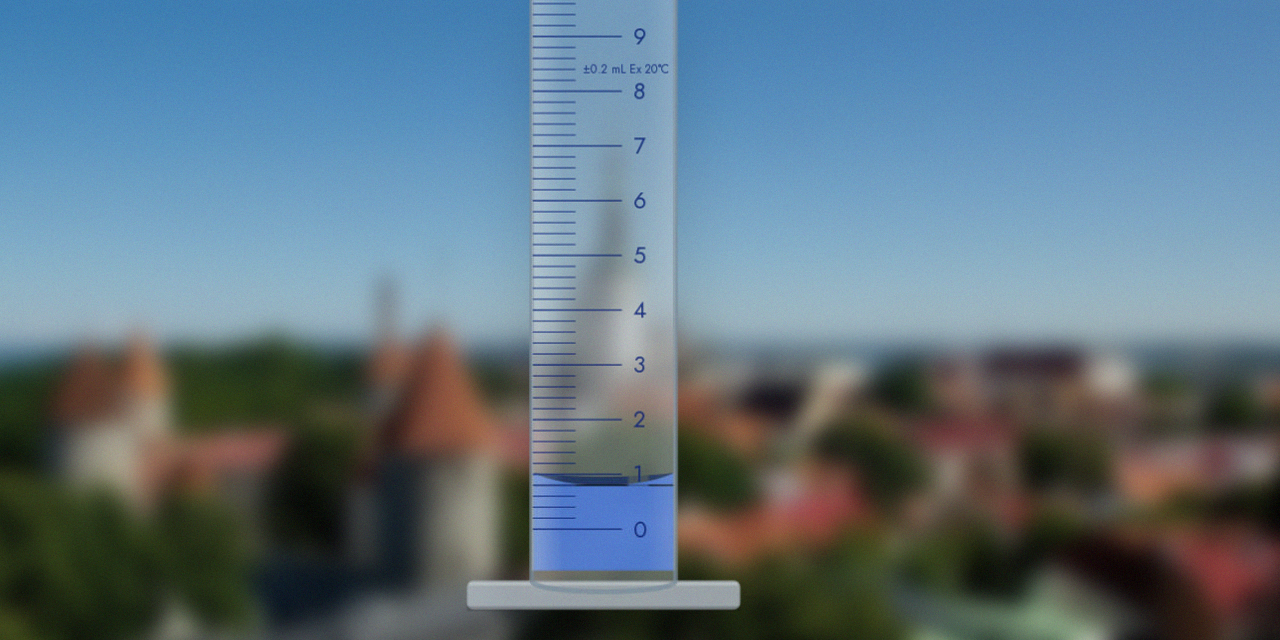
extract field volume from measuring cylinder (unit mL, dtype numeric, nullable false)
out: 0.8 mL
